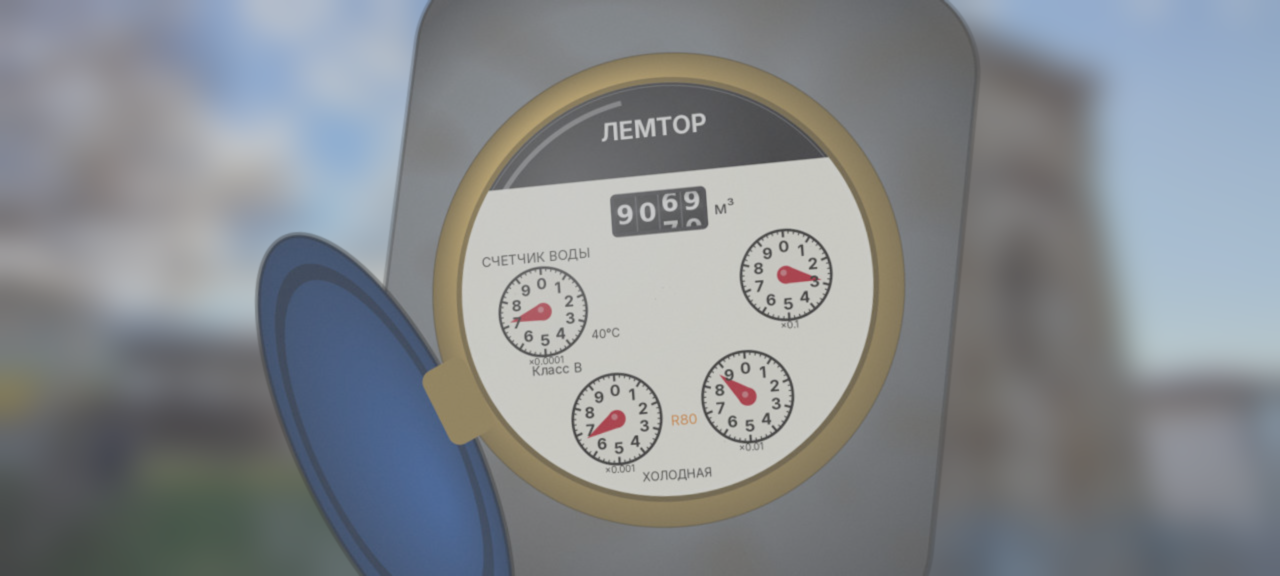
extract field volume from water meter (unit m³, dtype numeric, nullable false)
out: 9069.2867 m³
